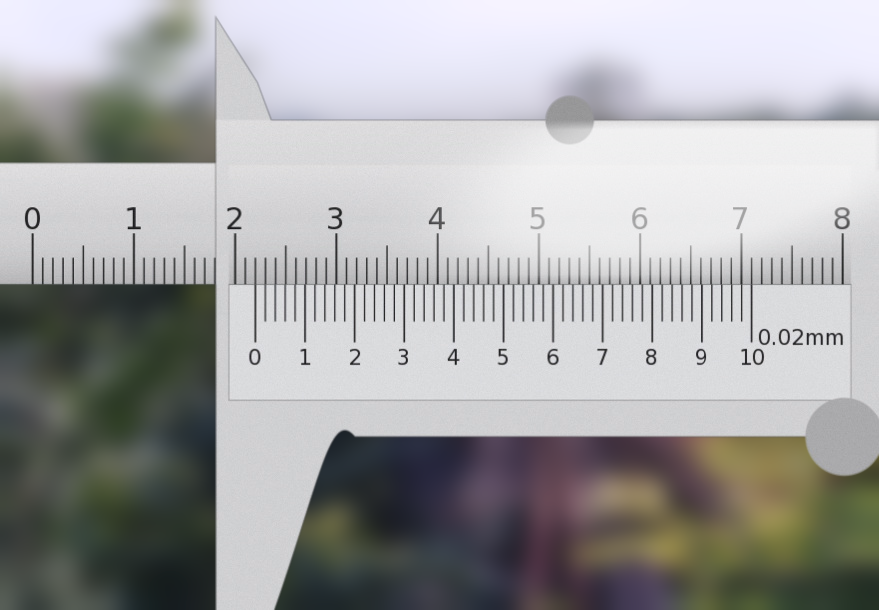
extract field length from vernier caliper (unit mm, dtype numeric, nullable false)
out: 22.0 mm
